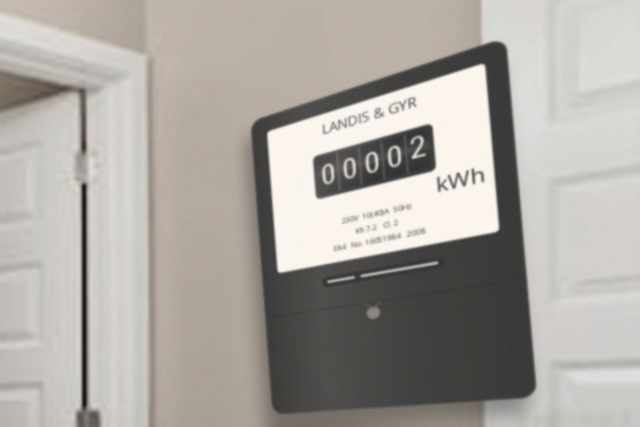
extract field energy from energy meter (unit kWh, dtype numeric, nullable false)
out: 2 kWh
